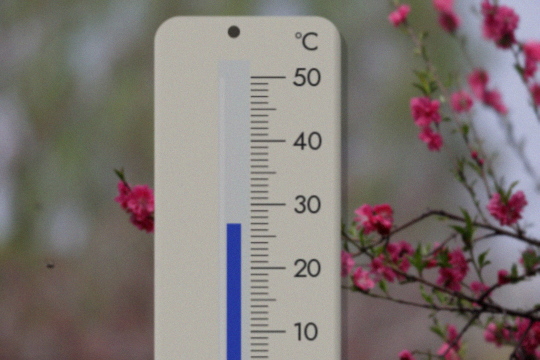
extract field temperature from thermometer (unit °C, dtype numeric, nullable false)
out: 27 °C
